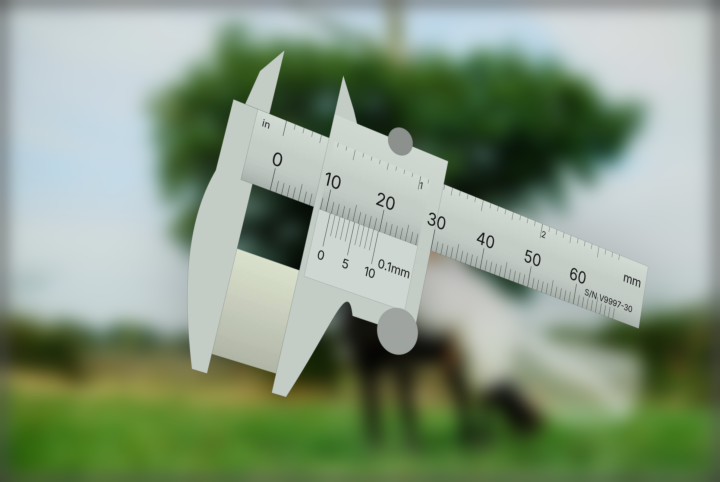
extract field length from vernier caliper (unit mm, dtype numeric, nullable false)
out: 10.8 mm
